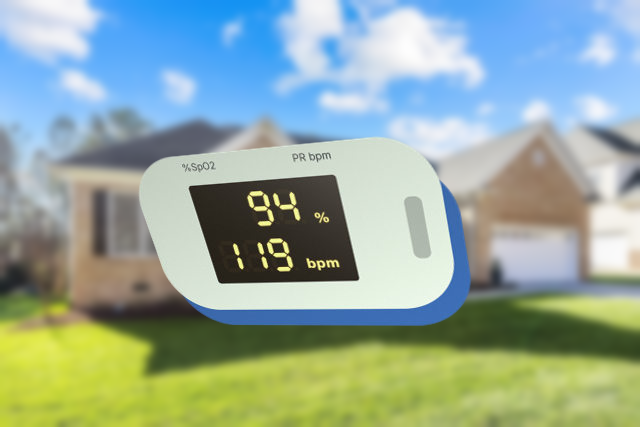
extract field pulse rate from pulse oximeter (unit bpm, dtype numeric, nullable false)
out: 119 bpm
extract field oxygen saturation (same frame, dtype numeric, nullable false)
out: 94 %
